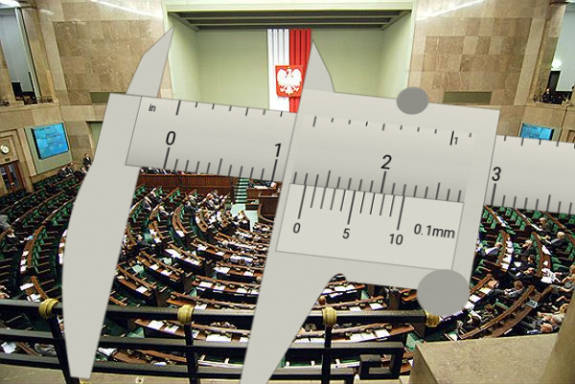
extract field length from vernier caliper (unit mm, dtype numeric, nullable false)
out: 13.1 mm
